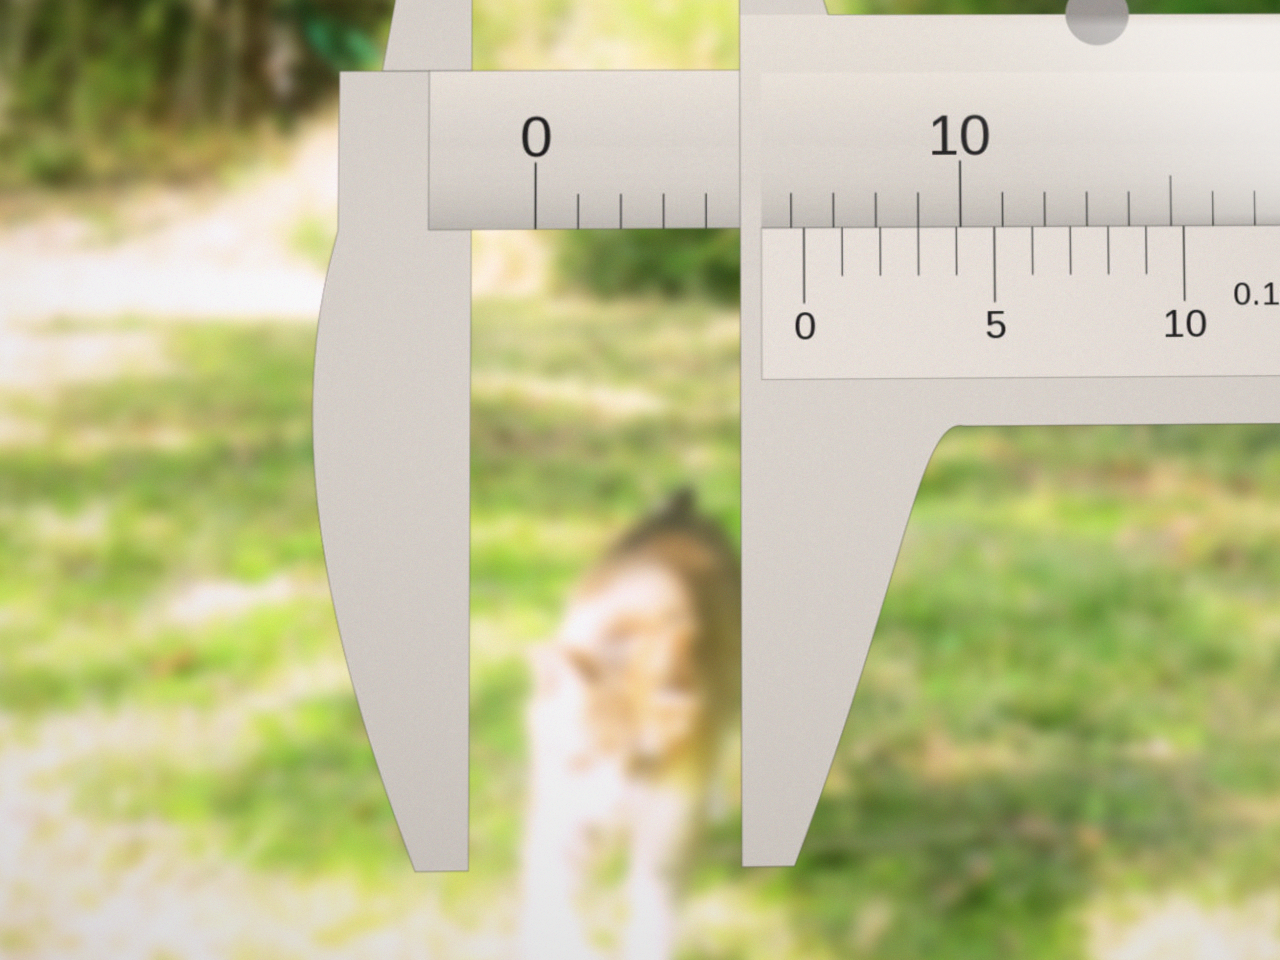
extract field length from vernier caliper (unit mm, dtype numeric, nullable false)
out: 6.3 mm
